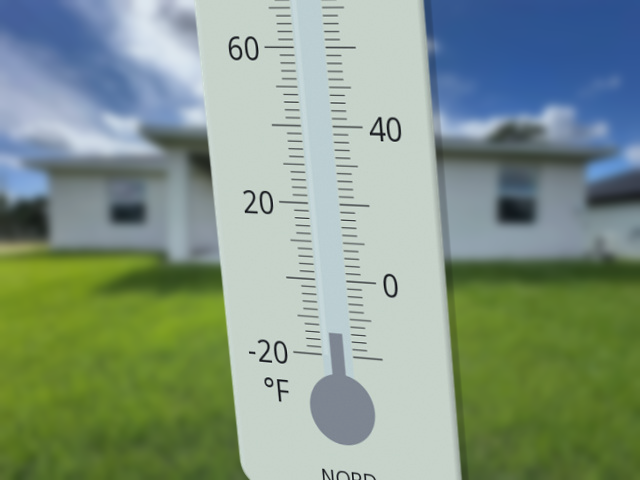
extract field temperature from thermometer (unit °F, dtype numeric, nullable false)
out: -14 °F
